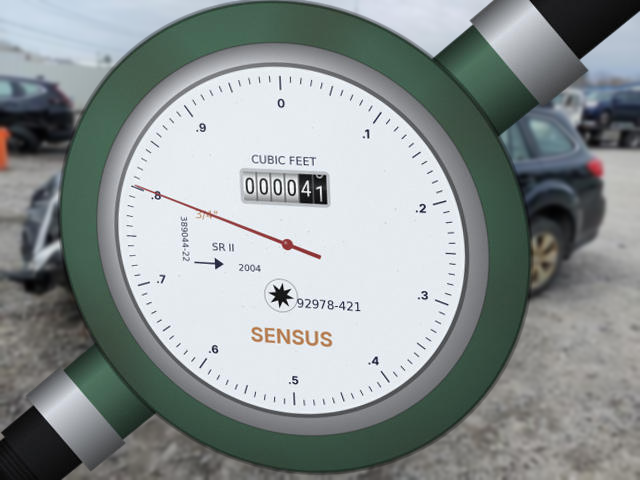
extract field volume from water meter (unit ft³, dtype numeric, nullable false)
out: 40.80 ft³
